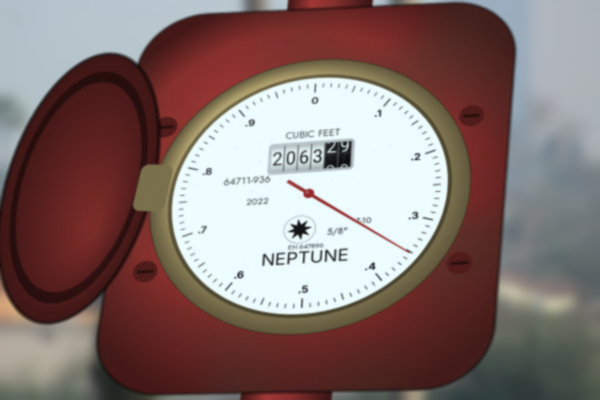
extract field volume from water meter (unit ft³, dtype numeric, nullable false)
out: 206329.35 ft³
